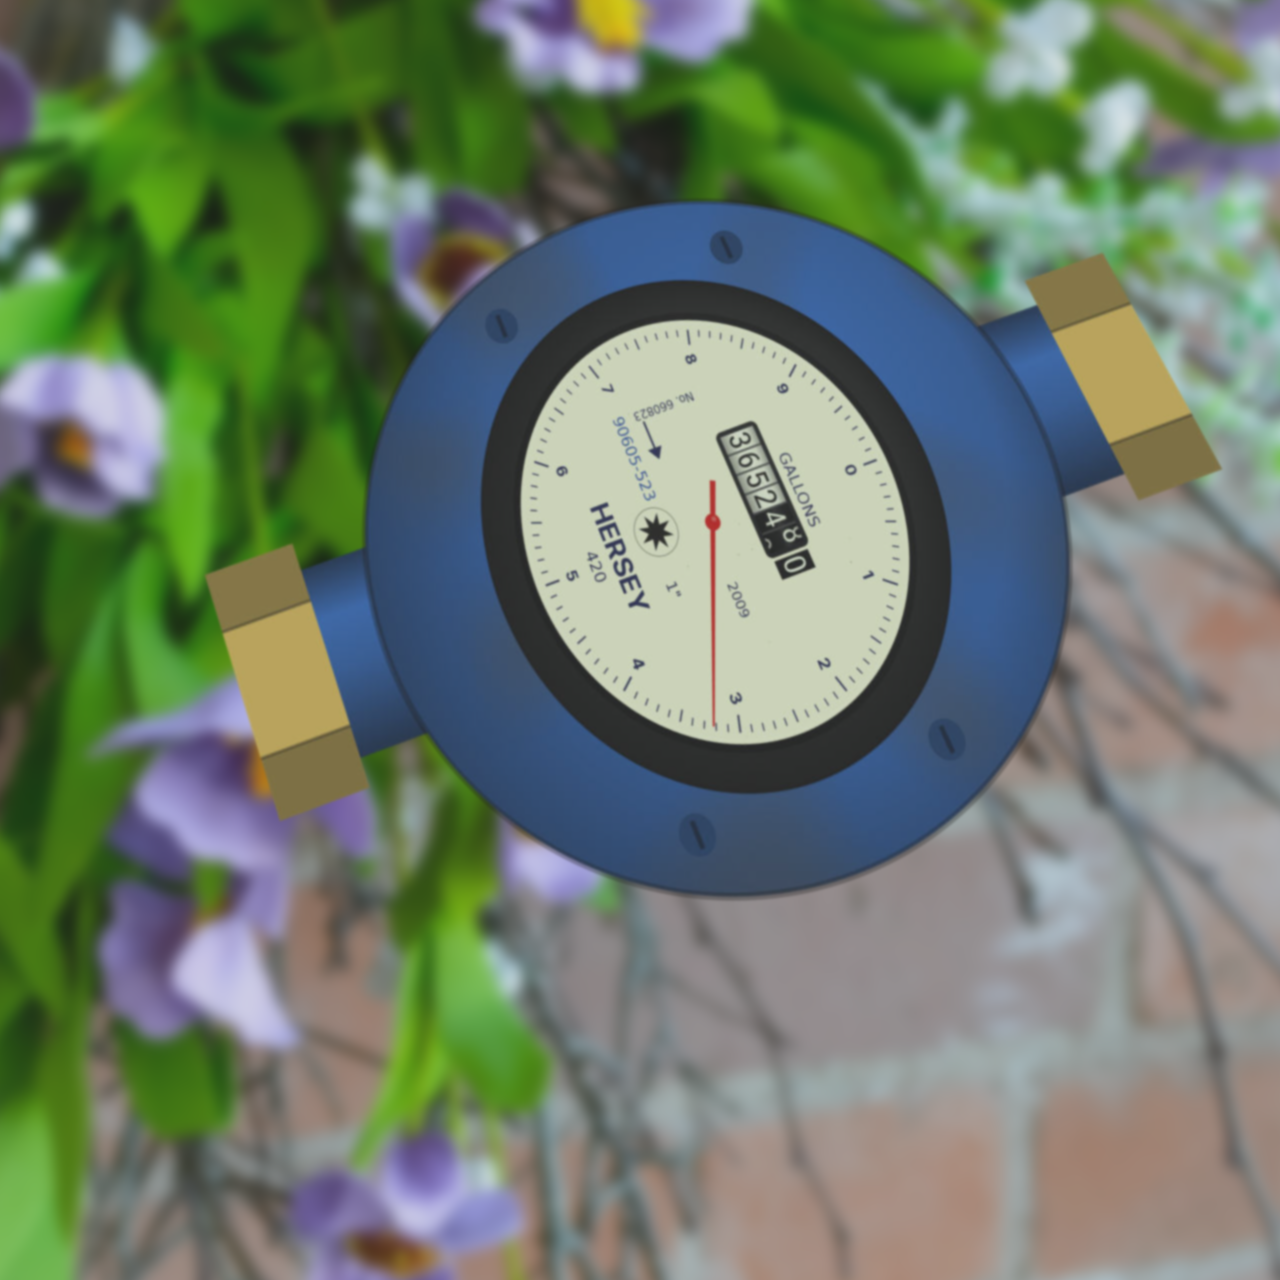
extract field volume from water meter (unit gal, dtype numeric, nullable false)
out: 3652483.2 gal
